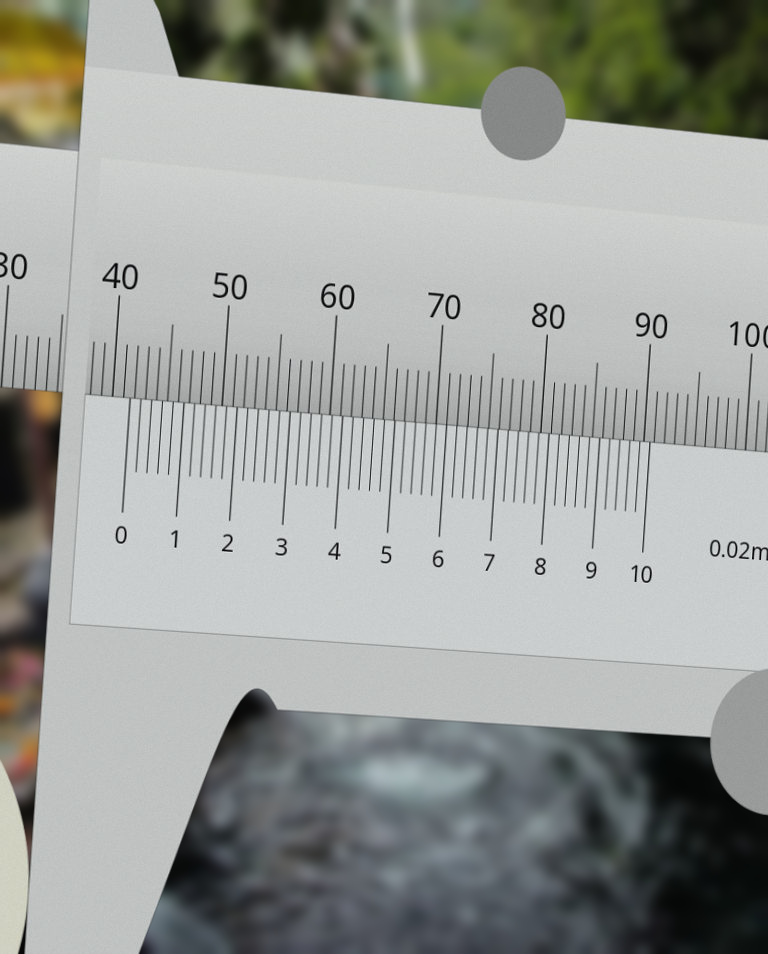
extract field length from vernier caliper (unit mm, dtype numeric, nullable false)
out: 41.6 mm
